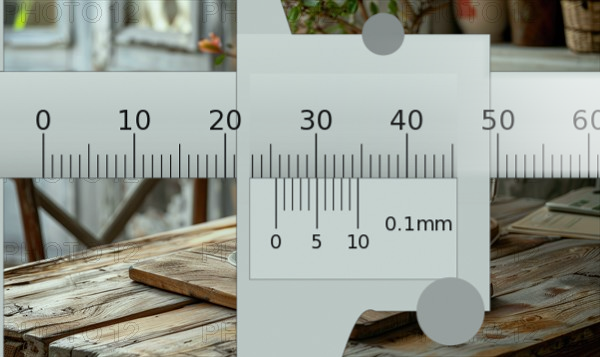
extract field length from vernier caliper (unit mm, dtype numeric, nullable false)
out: 25.6 mm
